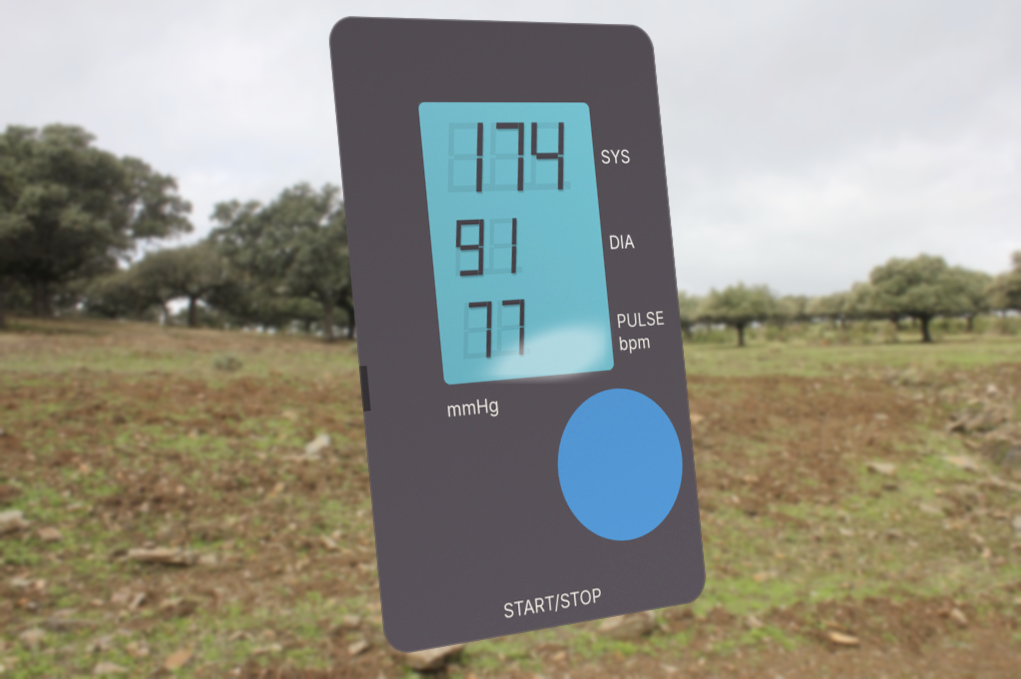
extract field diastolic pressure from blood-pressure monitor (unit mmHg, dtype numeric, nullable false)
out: 91 mmHg
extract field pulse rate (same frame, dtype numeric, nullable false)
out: 77 bpm
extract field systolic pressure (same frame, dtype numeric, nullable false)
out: 174 mmHg
